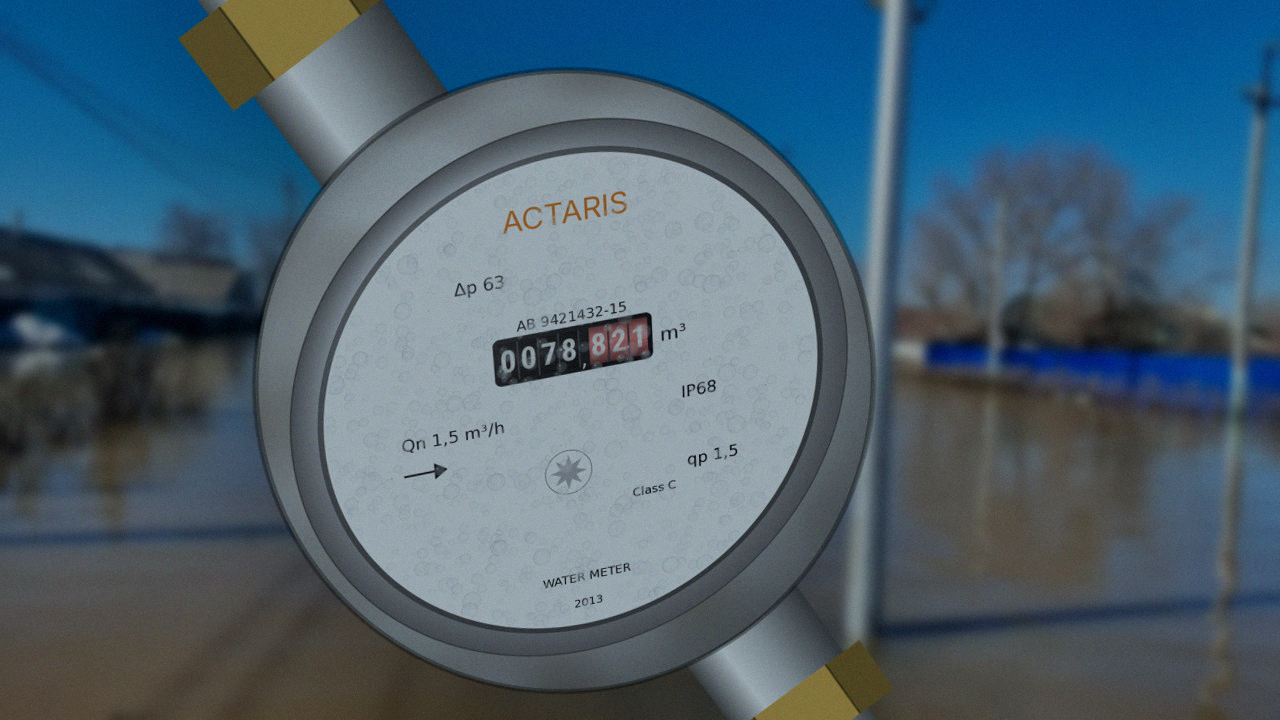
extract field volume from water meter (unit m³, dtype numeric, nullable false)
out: 78.821 m³
